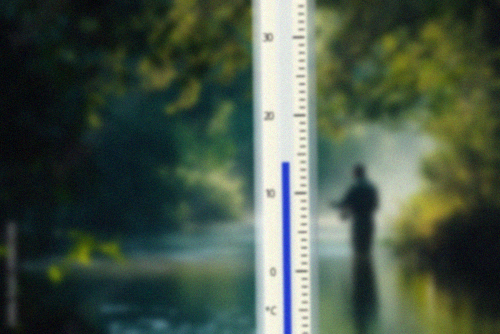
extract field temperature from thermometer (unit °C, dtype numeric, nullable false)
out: 14 °C
